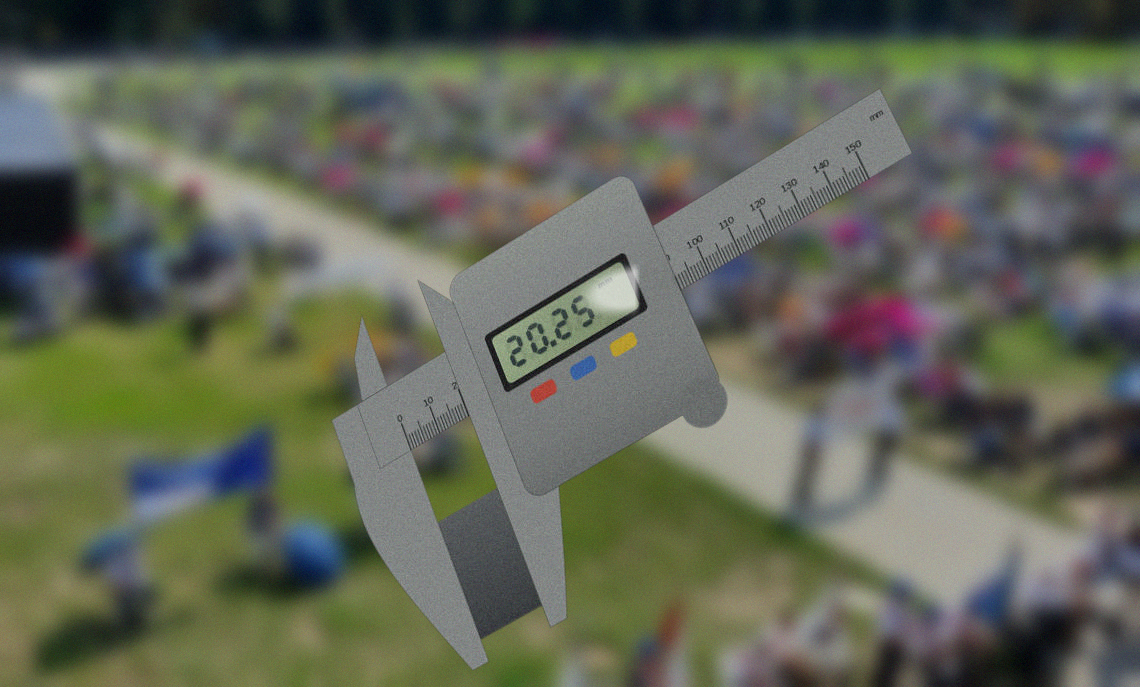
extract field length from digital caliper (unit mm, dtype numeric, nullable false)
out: 20.25 mm
